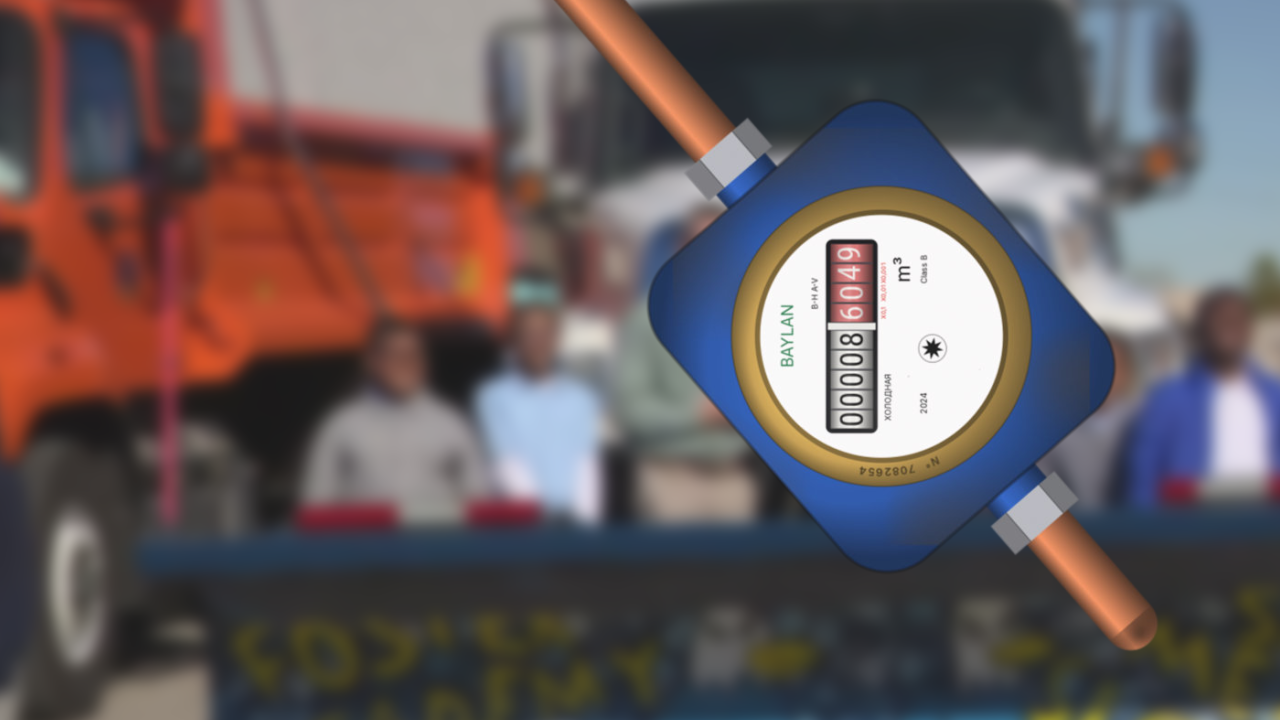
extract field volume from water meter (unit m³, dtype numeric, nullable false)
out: 8.6049 m³
